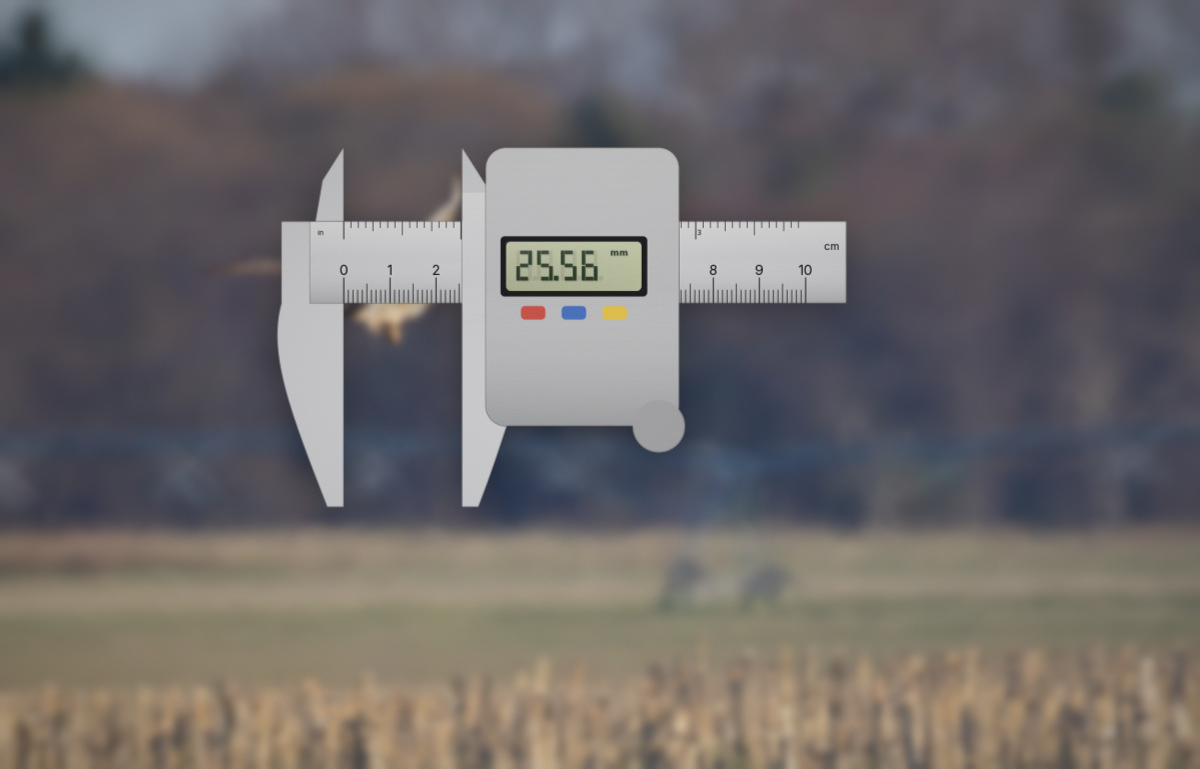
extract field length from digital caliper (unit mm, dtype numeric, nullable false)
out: 25.56 mm
